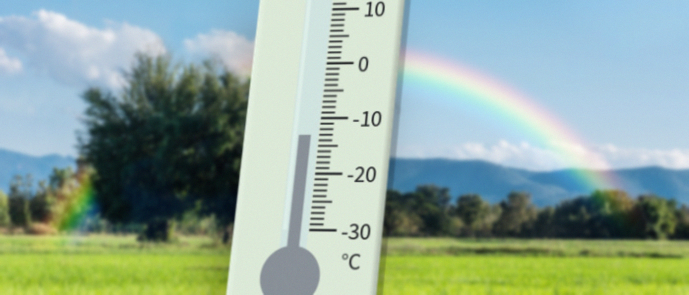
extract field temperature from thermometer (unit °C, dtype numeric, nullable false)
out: -13 °C
